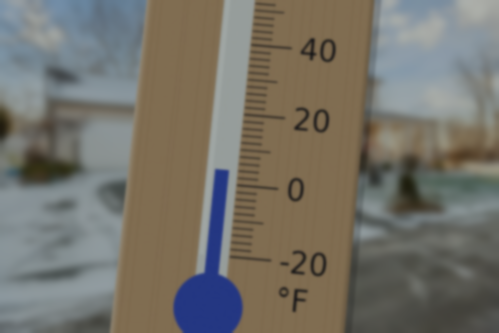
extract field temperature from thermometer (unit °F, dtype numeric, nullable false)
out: 4 °F
